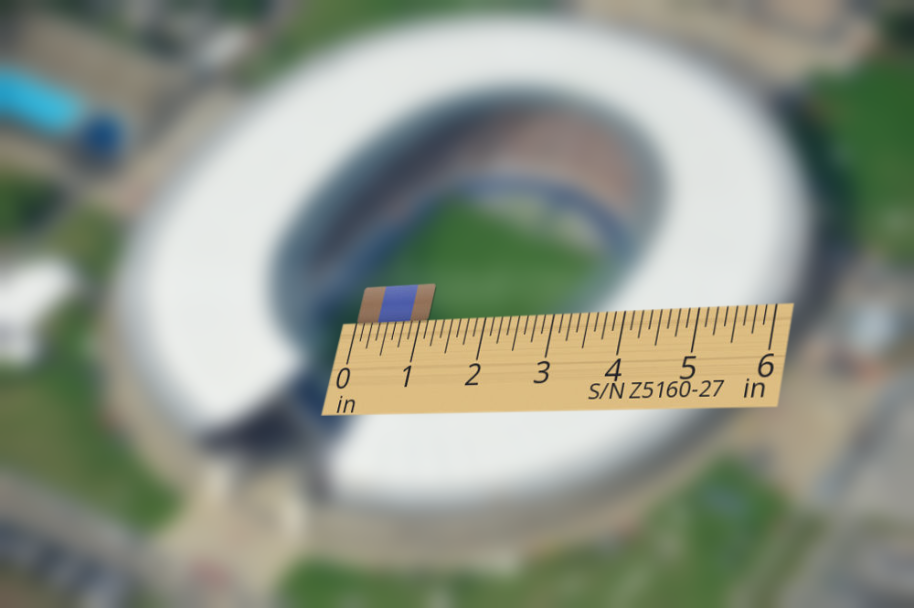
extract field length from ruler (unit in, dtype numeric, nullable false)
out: 1.125 in
